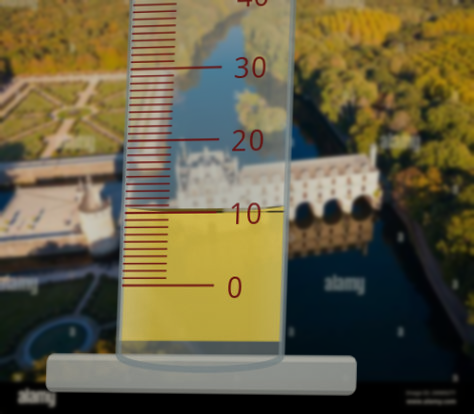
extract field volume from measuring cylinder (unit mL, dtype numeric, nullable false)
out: 10 mL
